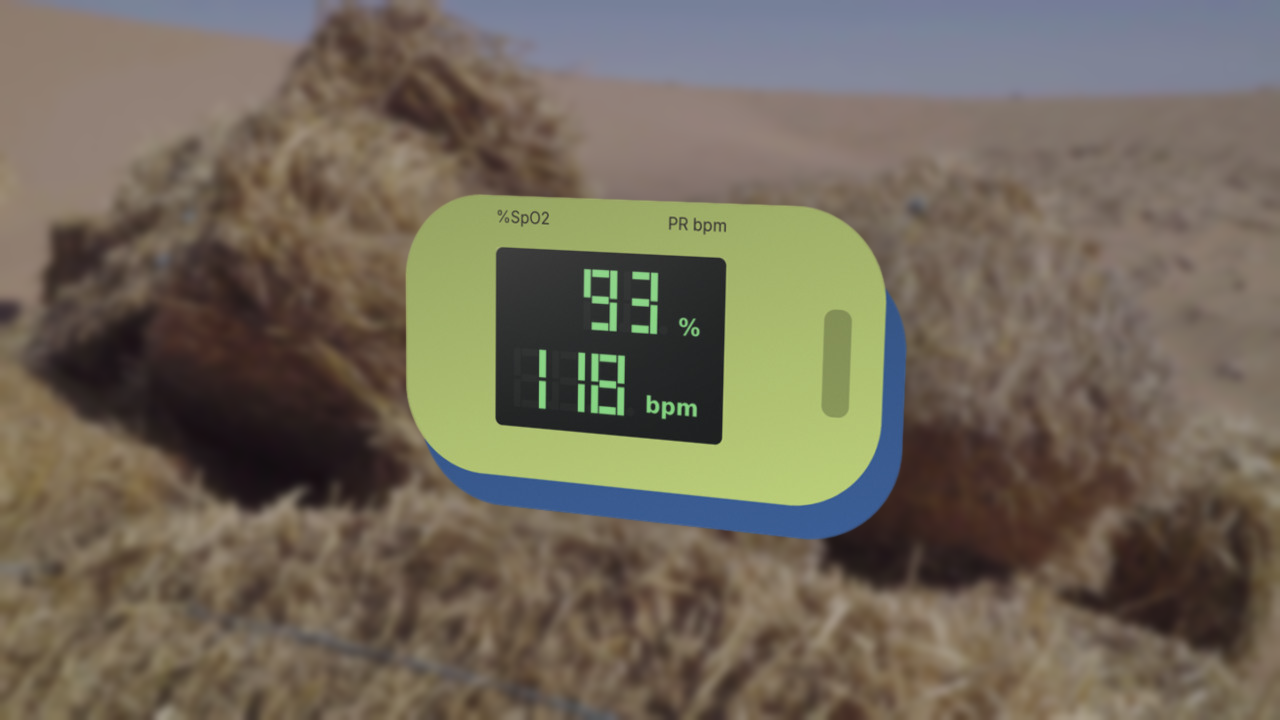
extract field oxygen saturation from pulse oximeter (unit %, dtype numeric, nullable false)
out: 93 %
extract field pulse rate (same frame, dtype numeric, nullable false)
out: 118 bpm
